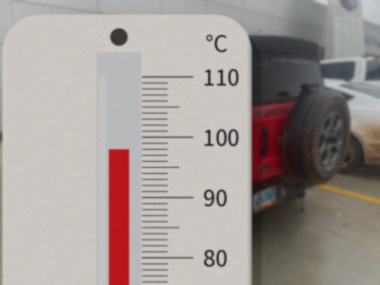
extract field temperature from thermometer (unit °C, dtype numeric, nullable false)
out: 98 °C
